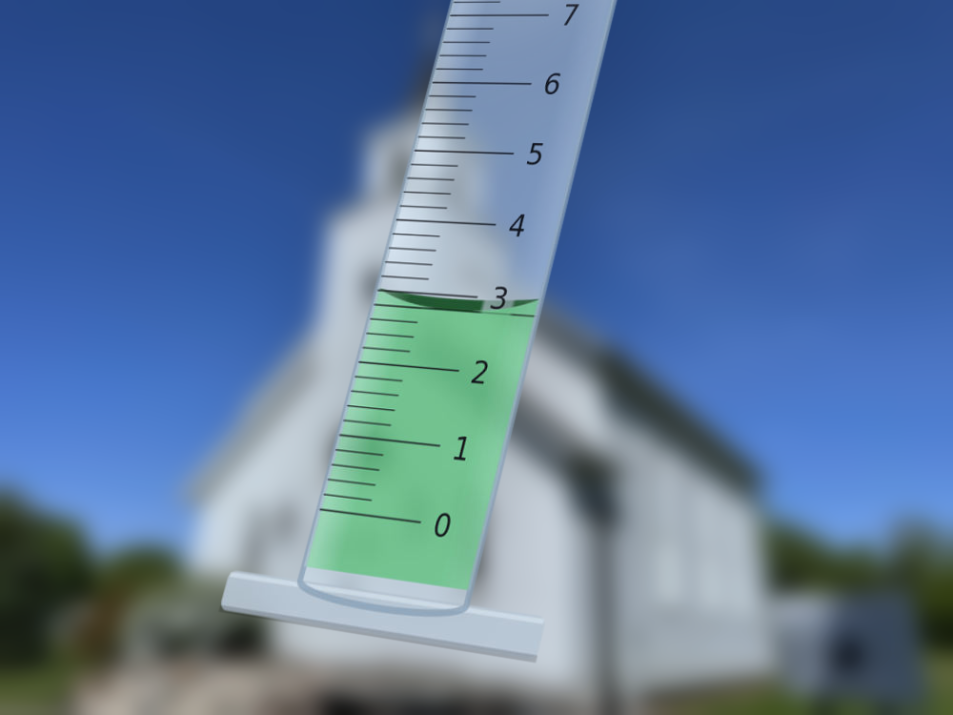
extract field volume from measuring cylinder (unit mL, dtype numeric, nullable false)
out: 2.8 mL
